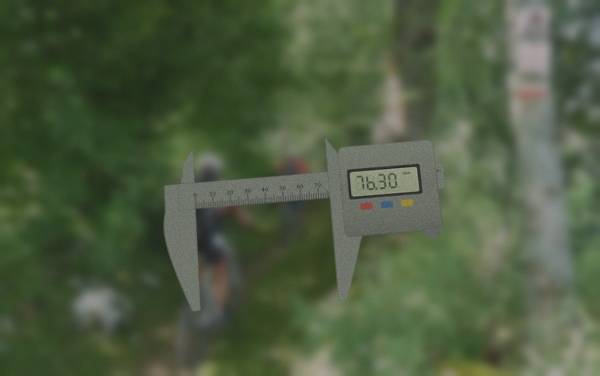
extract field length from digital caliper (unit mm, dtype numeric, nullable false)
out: 76.30 mm
